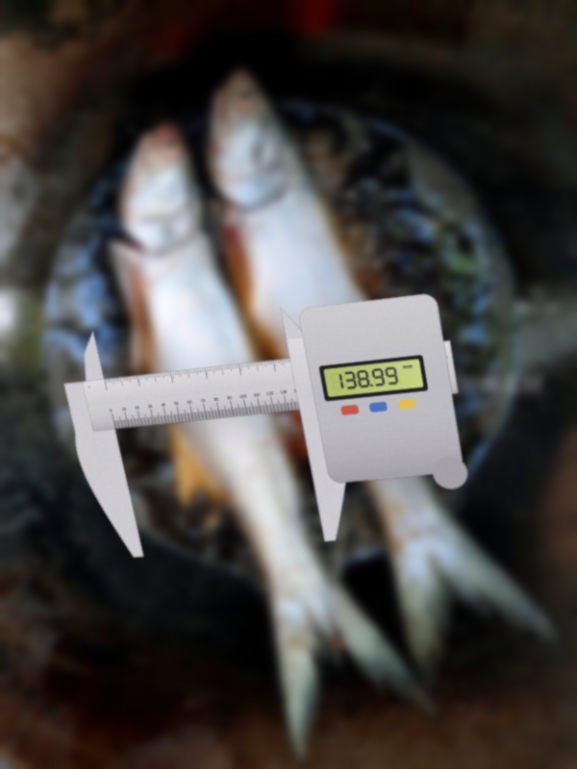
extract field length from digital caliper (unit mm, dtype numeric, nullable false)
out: 138.99 mm
